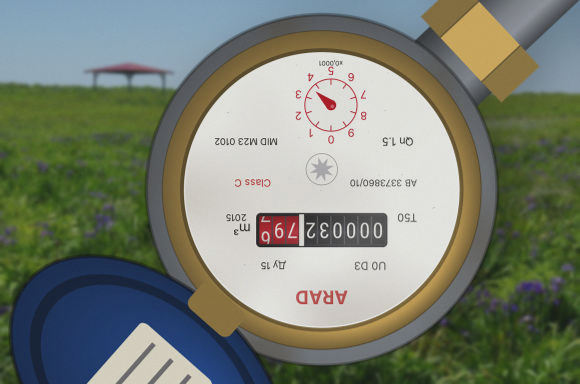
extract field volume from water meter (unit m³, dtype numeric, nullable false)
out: 32.7963 m³
